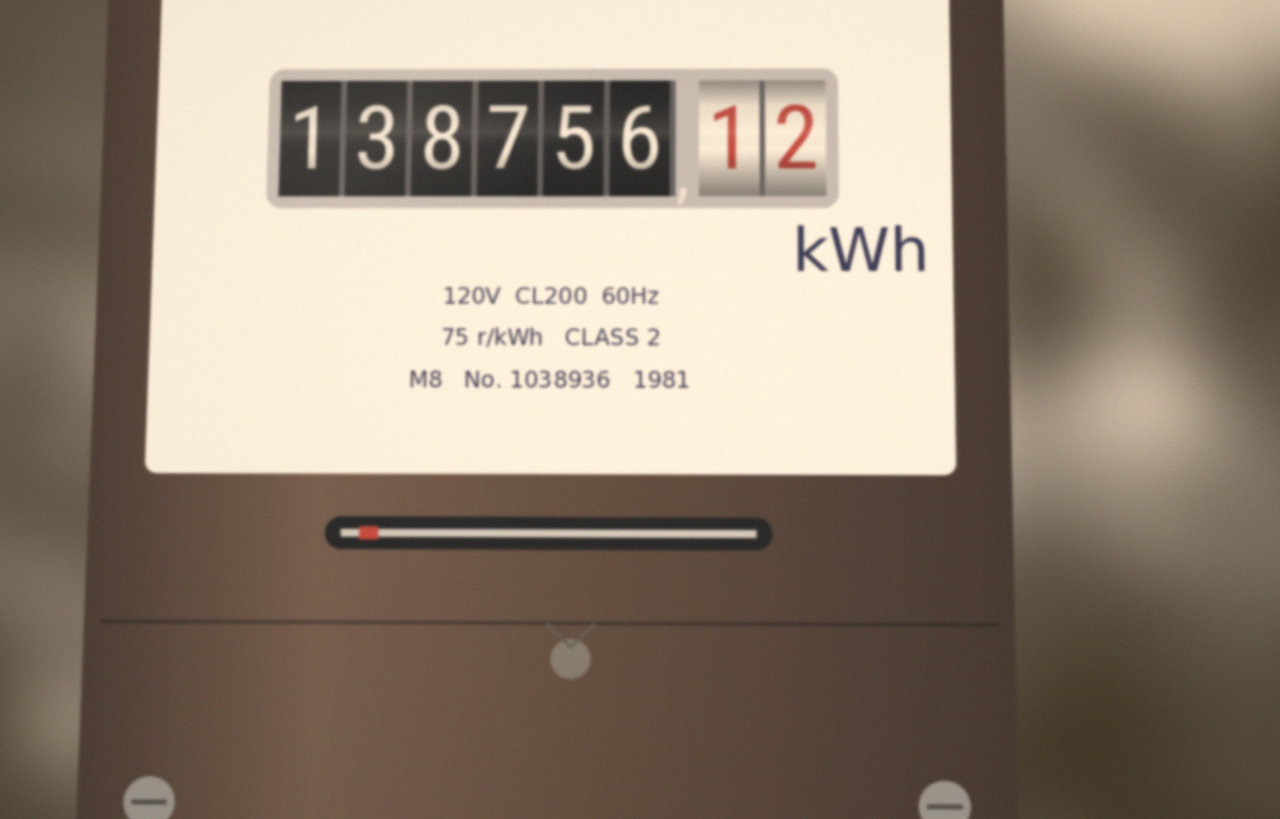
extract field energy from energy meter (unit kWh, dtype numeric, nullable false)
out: 138756.12 kWh
